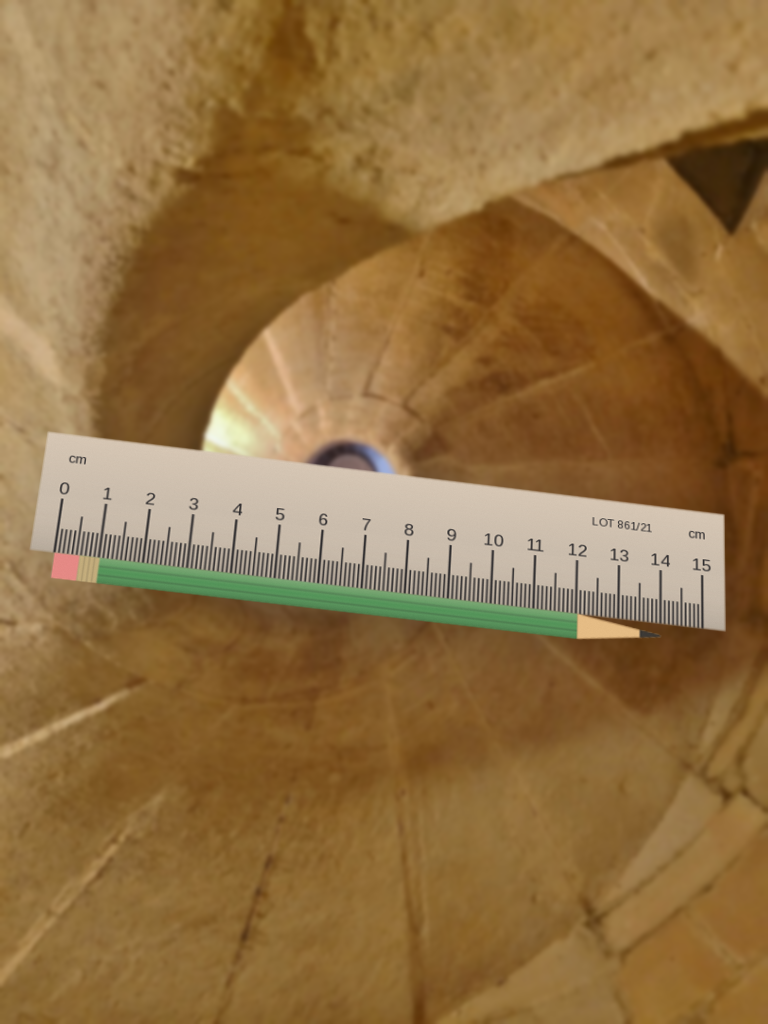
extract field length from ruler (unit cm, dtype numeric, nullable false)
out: 14 cm
